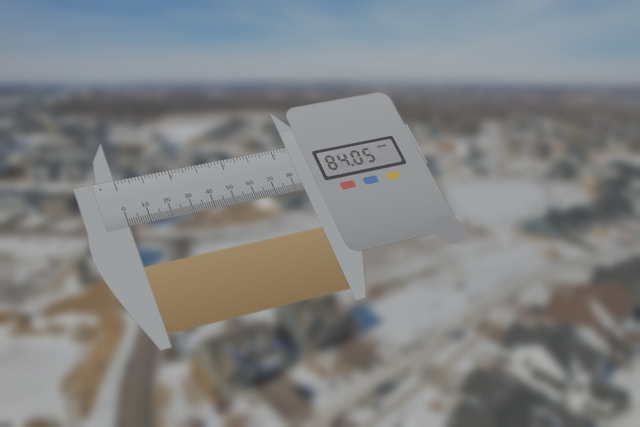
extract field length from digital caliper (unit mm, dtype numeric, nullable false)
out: 84.05 mm
